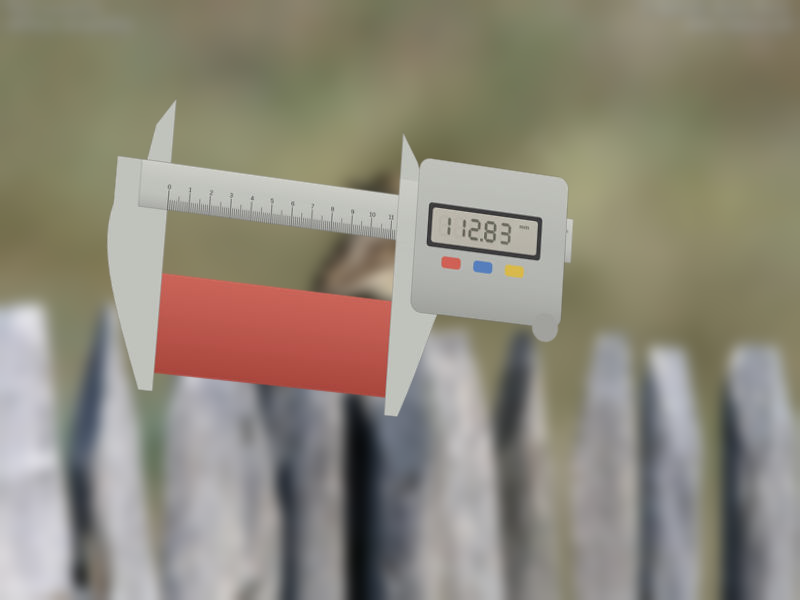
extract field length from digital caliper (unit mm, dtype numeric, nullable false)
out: 112.83 mm
